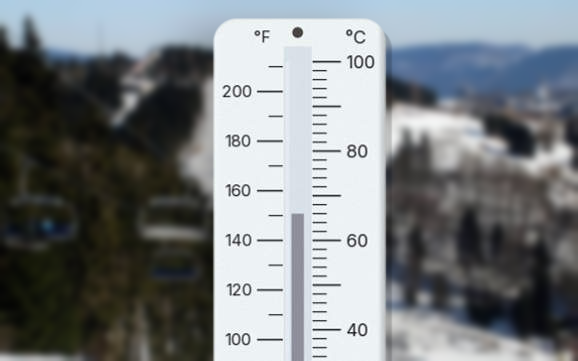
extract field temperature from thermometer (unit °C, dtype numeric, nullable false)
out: 66 °C
